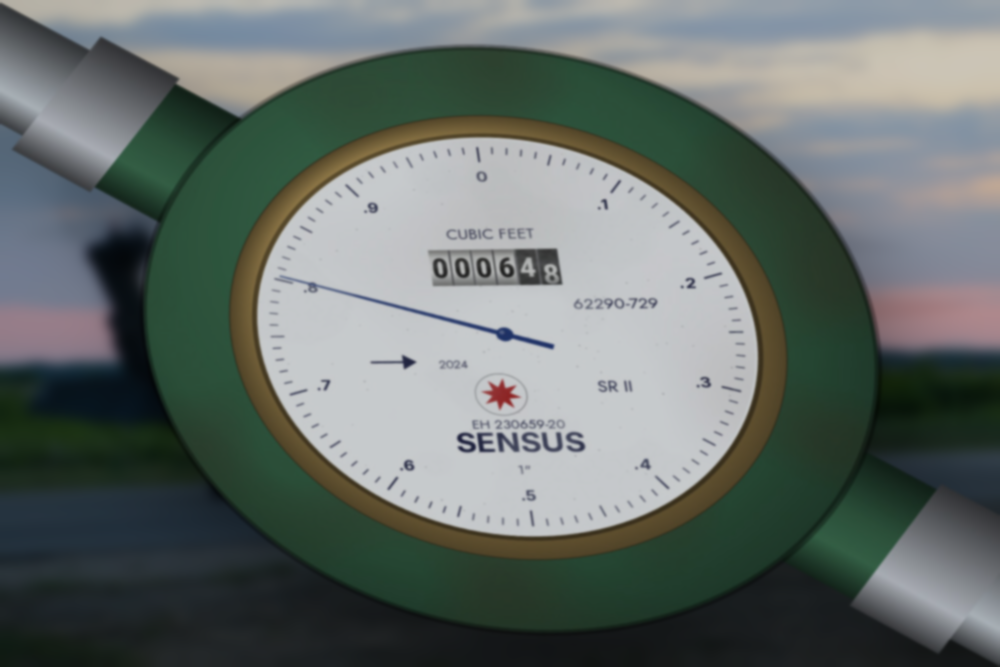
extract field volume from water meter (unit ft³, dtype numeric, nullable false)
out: 647.80 ft³
